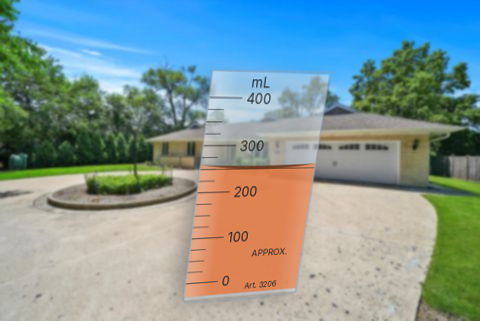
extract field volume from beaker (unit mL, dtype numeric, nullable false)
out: 250 mL
